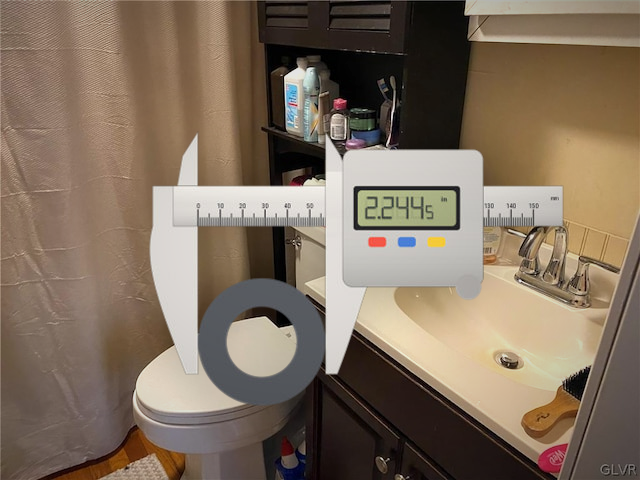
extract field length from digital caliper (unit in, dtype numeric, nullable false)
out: 2.2445 in
